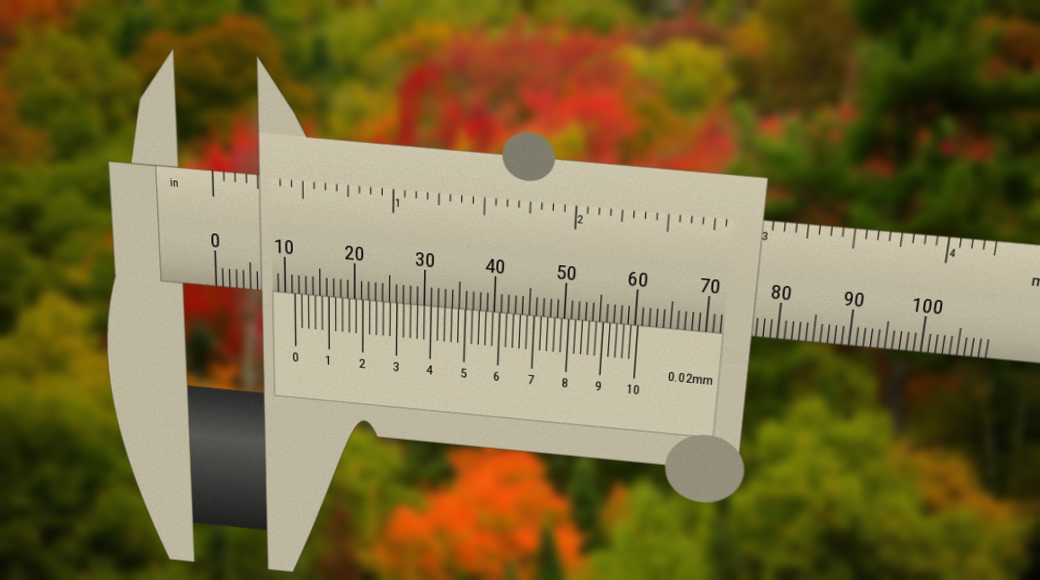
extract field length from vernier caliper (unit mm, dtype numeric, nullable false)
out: 11.4 mm
